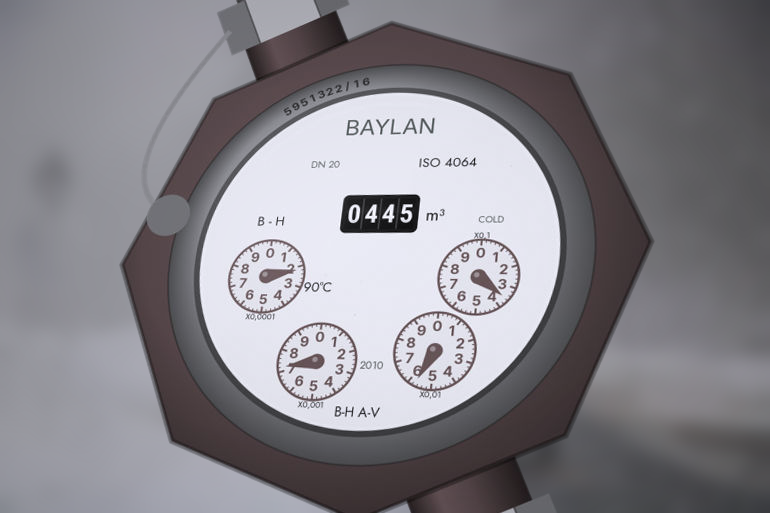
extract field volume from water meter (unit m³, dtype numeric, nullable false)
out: 445.3572 m³
